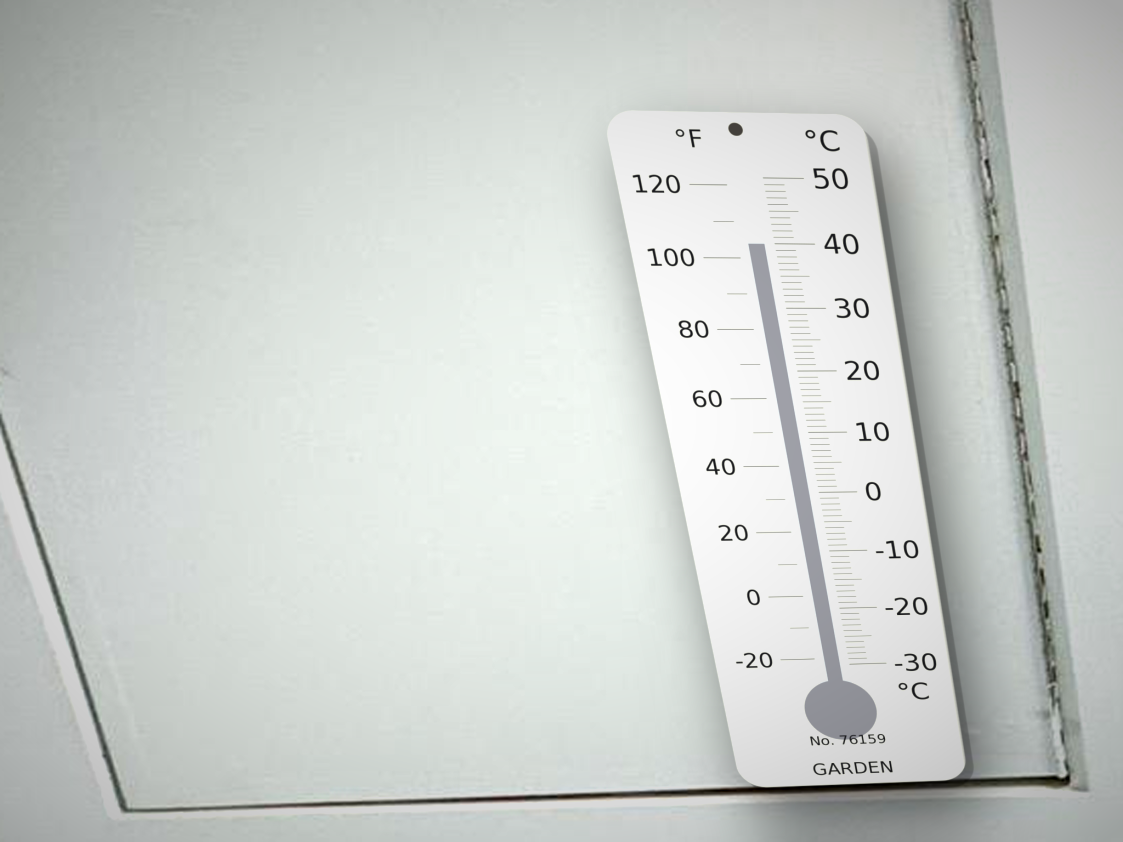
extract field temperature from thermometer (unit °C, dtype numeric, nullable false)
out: 40 °C
